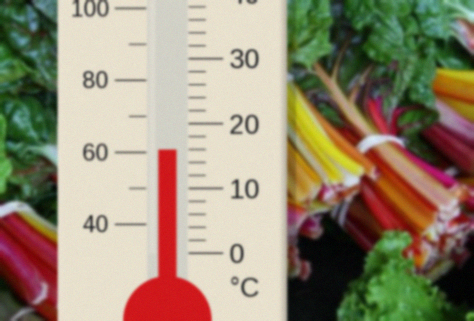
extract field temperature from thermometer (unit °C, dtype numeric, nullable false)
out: 16 °C
